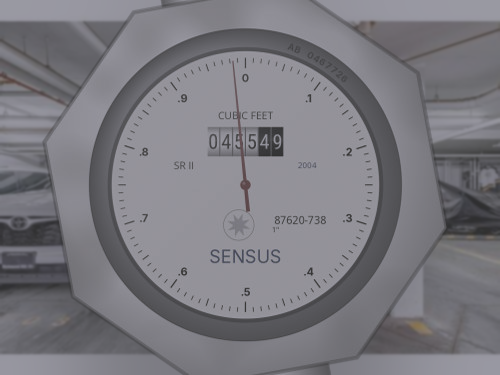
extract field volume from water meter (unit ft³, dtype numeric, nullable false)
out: 45548.98 ft³
